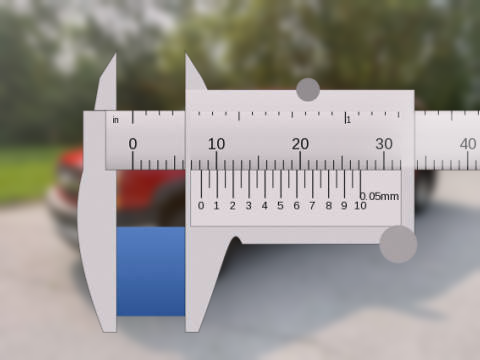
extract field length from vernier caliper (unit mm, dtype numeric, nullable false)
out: 8.2 mm
